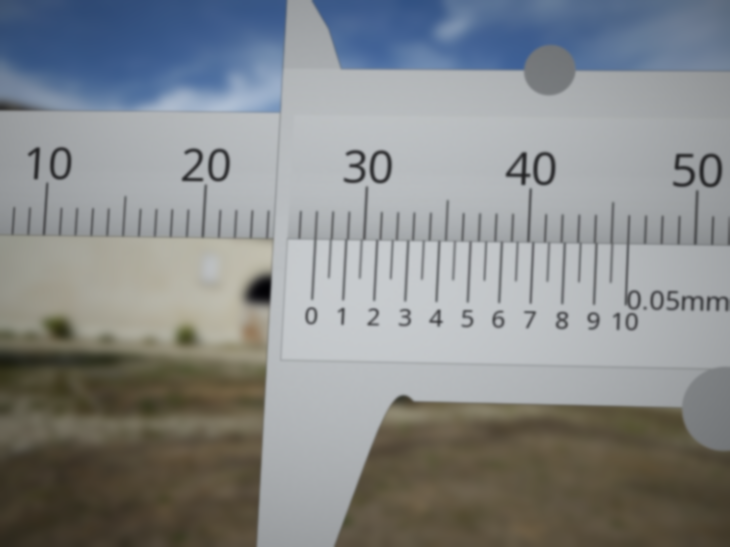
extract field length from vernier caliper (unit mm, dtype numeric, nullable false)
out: 27.0 mm
